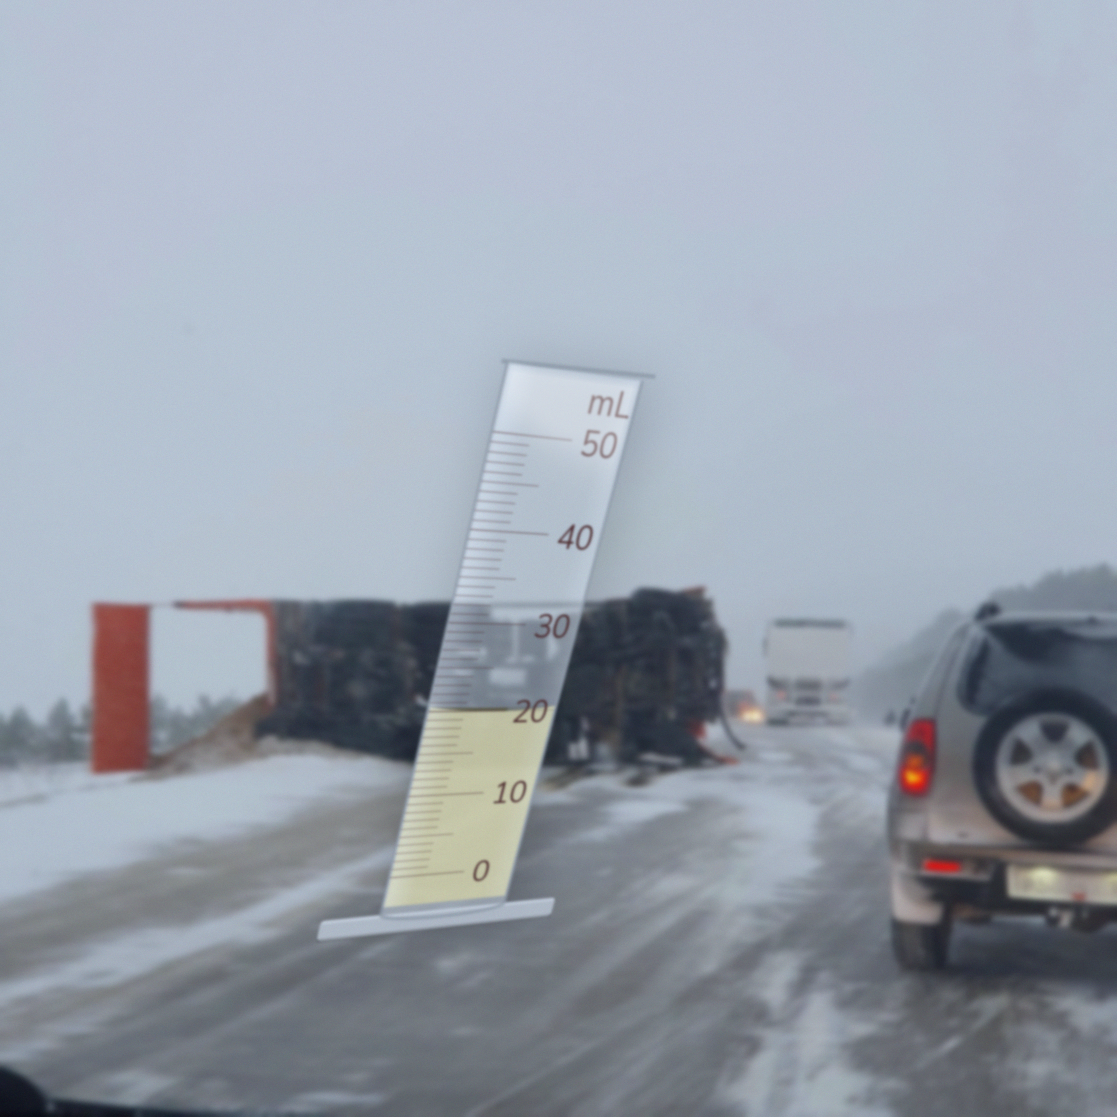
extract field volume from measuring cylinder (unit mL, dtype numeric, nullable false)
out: 20 mL
